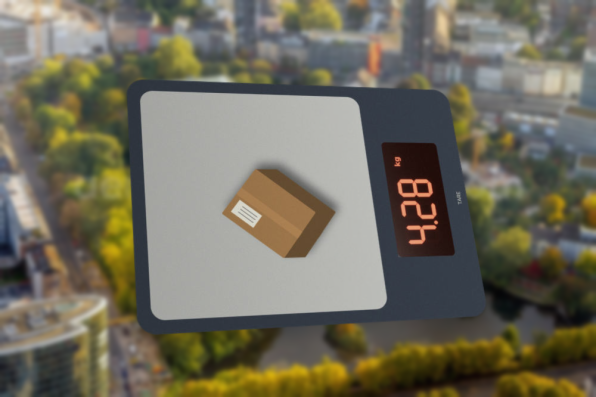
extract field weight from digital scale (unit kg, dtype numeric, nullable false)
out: 4.28 kg
